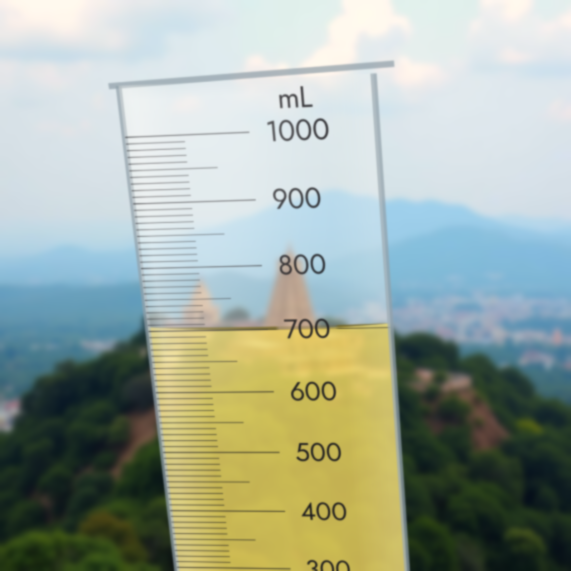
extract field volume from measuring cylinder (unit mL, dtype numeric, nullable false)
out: 700 mL
